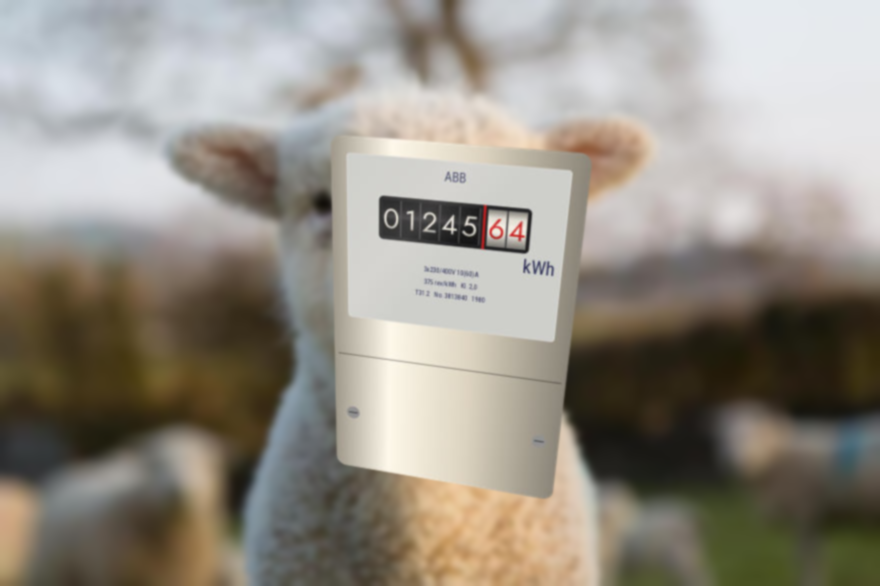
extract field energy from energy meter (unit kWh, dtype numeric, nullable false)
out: 1245.64 kWh
